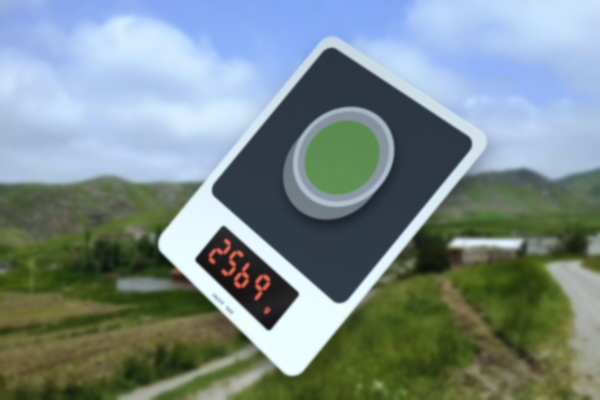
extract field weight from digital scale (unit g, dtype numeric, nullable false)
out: 2569 g
